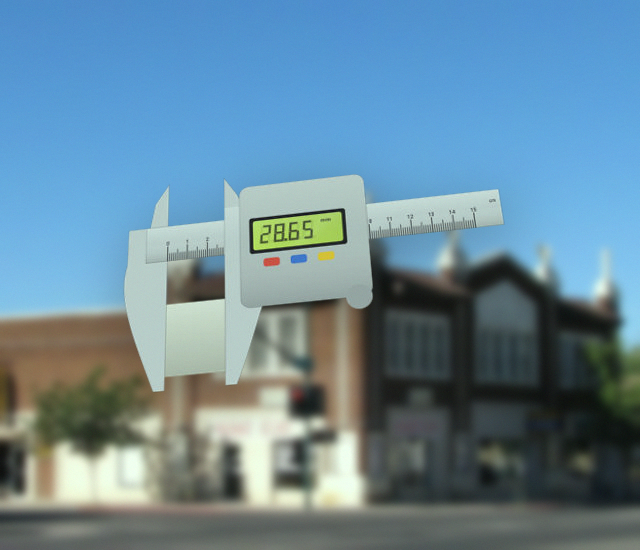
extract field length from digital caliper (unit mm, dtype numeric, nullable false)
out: 28.65 mm
